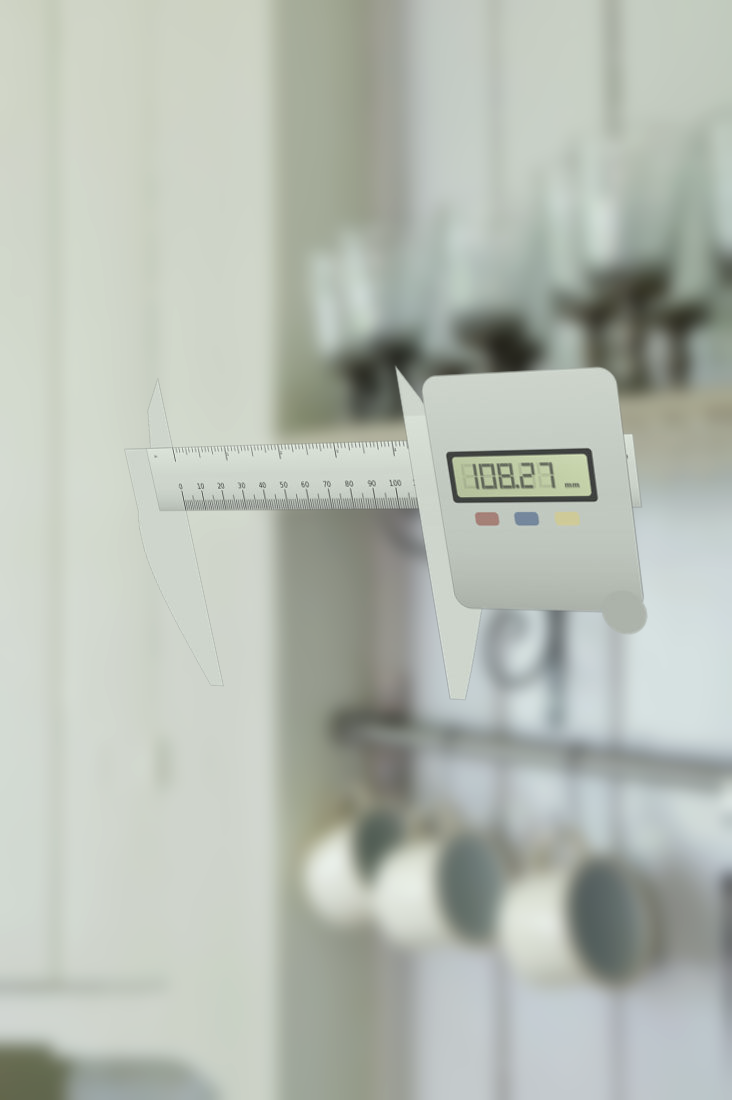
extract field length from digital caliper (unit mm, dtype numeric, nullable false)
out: 108.27 mm
